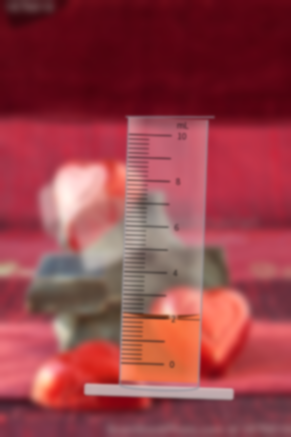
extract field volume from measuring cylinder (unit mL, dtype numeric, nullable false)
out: 2 mL
